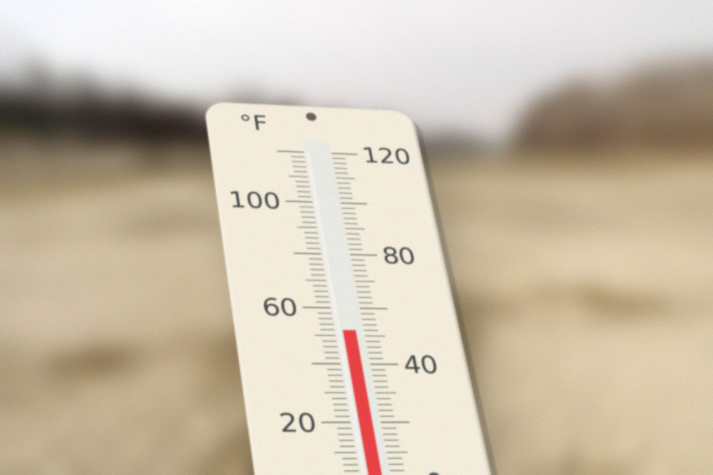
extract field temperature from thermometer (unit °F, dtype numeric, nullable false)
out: 52 °F
